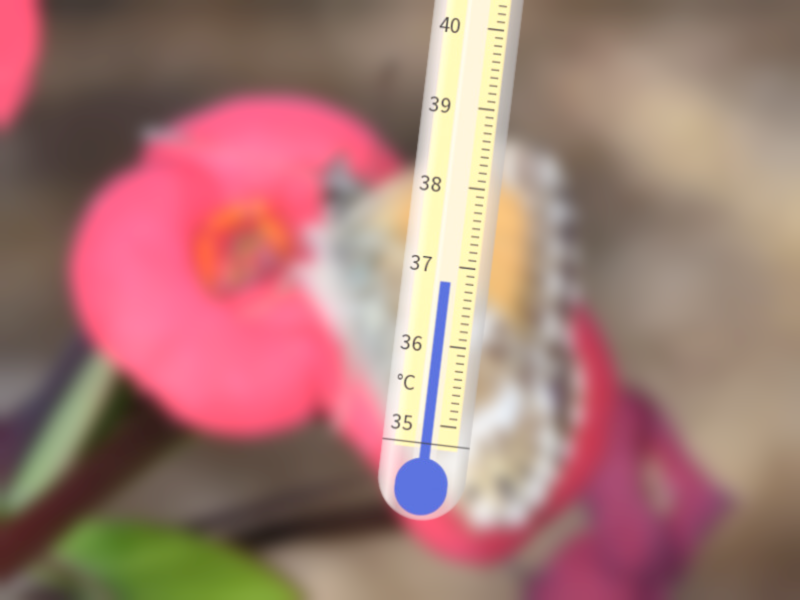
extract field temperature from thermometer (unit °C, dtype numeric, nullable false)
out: 36.8 °C
